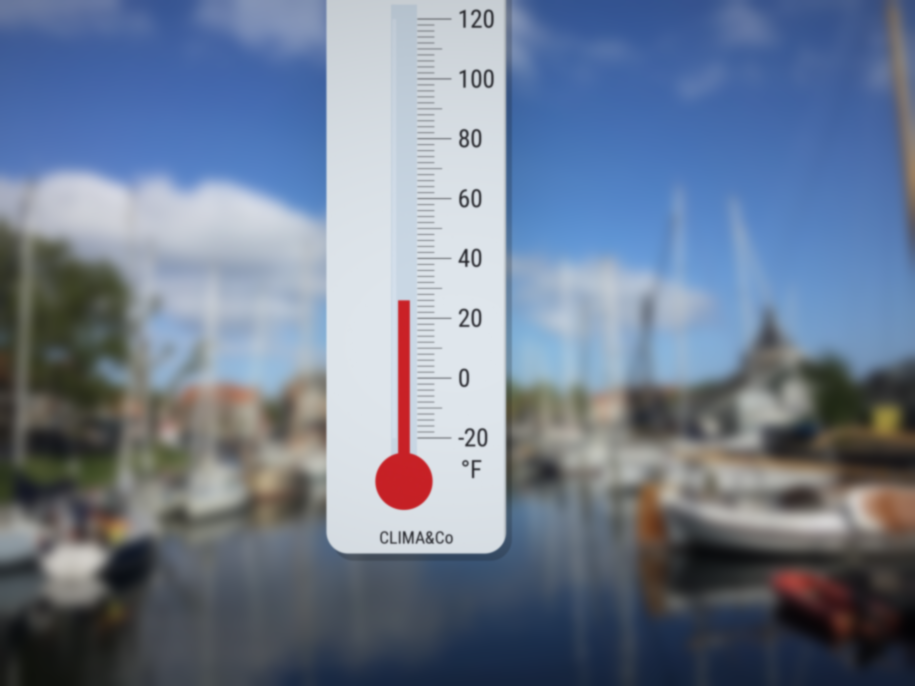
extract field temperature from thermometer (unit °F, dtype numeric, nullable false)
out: 26 °F
